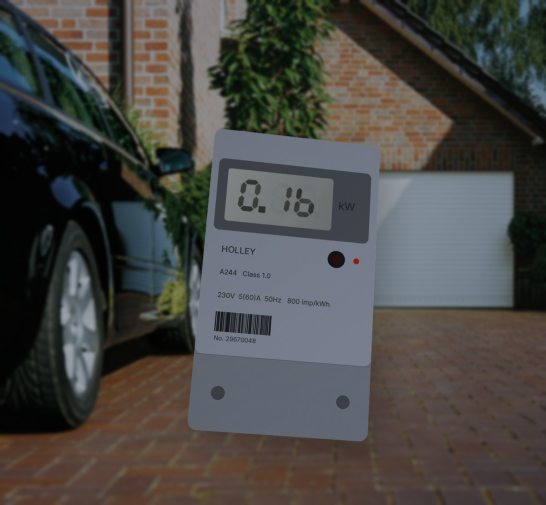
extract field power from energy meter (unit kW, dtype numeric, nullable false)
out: 0.16 kW
